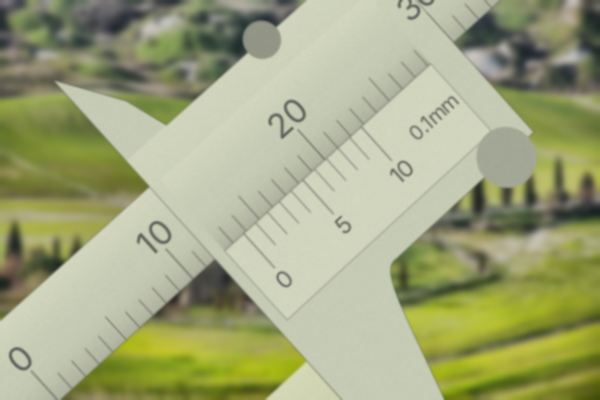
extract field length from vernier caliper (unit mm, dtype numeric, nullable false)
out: 13.8 mm
